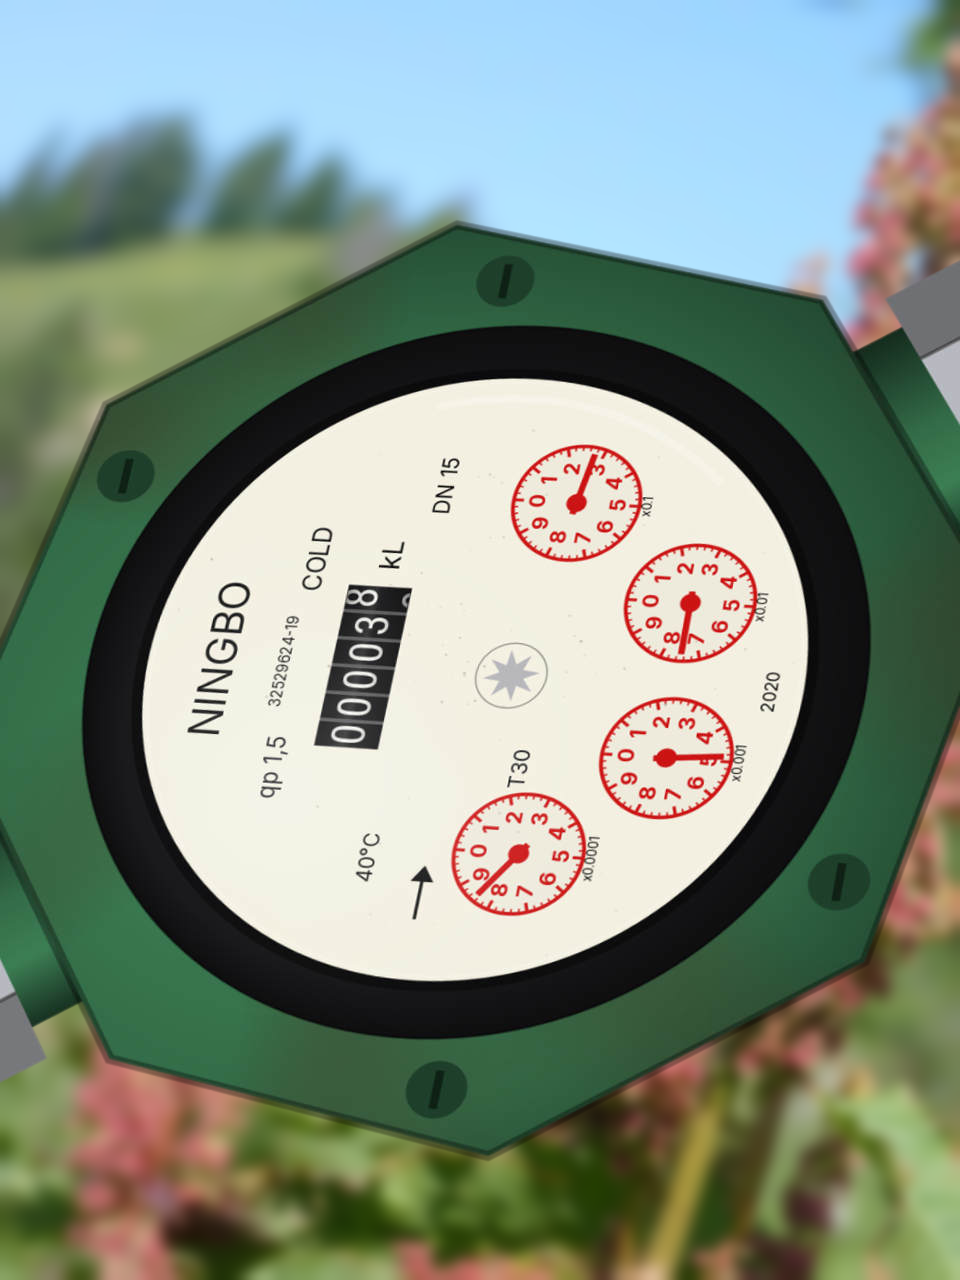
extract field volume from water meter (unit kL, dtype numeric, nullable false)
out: 38.2748 kL
